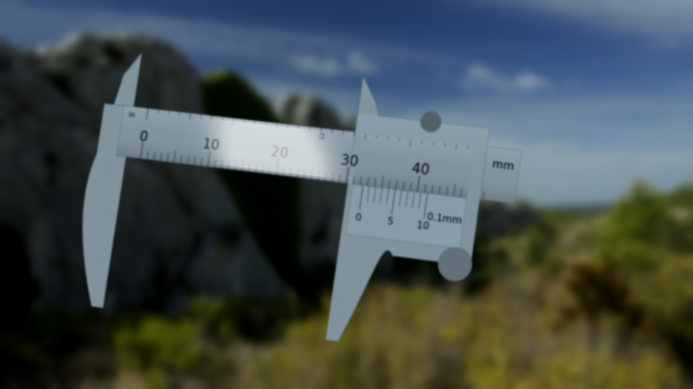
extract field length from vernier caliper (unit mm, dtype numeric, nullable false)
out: 32.4 mm
